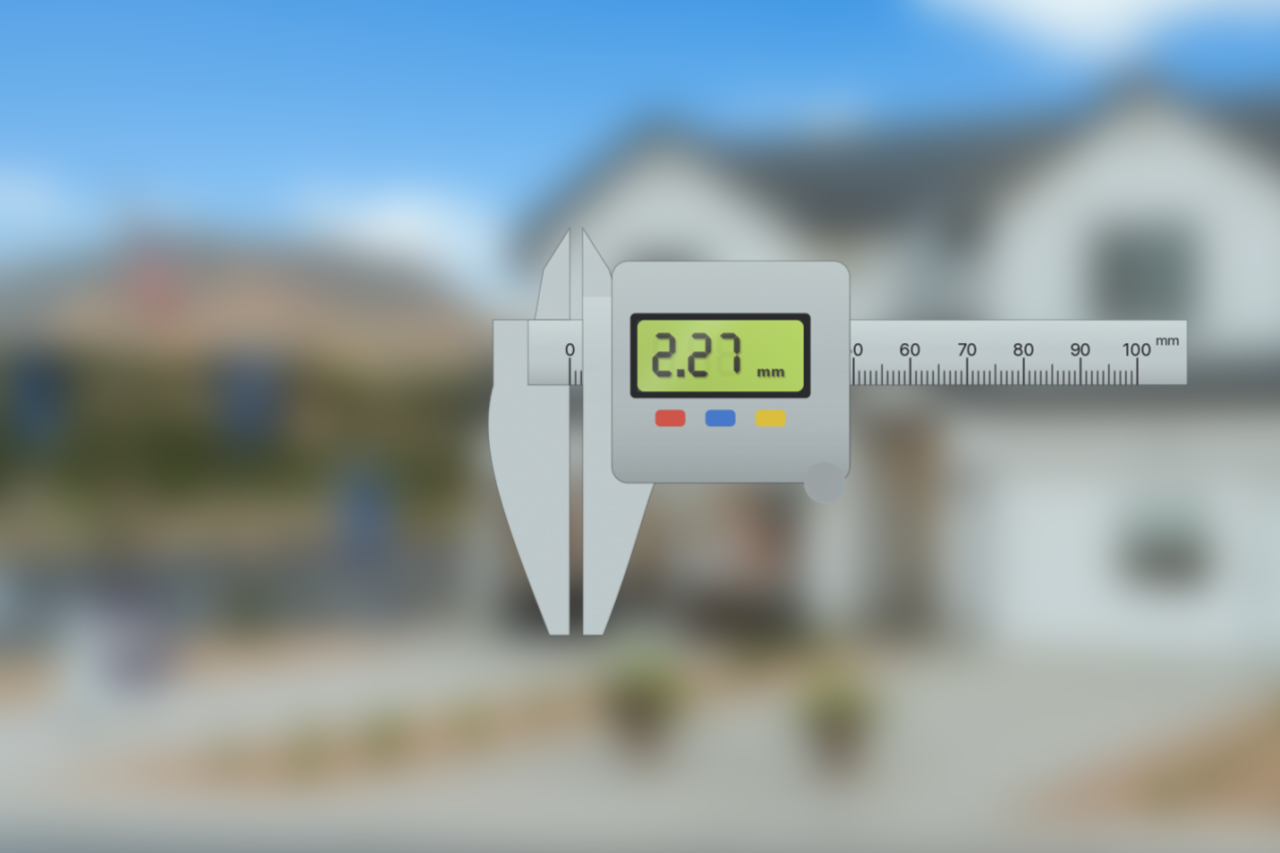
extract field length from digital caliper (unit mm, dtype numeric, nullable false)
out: 2.27 mm
